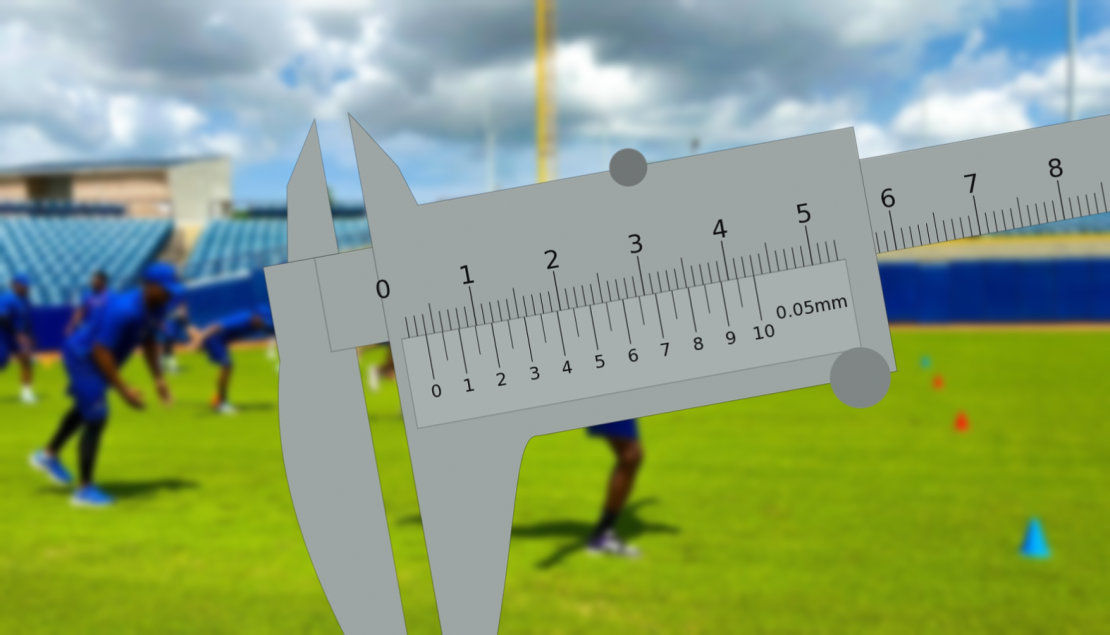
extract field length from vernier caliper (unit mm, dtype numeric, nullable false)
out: 4.0 mm
